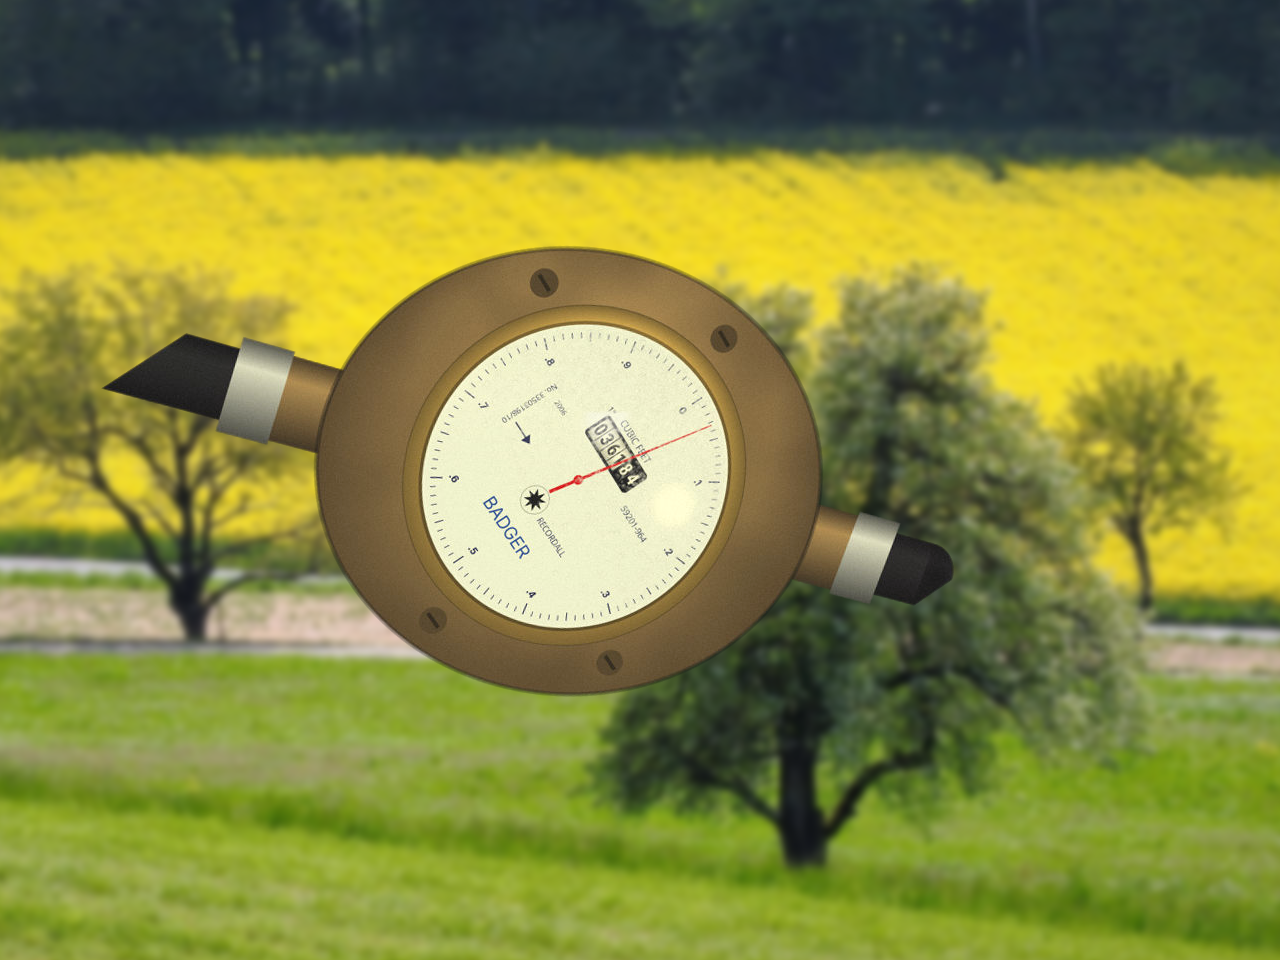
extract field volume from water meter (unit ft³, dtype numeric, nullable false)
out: 36184.03 ft³
